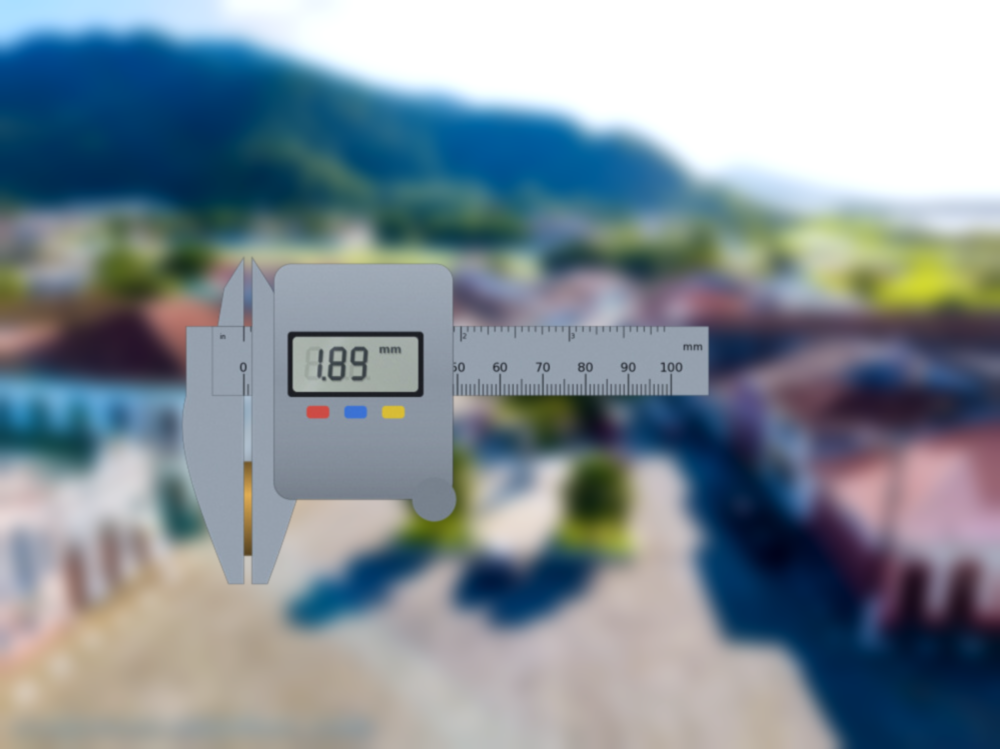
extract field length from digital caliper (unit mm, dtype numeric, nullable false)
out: 1.89 mm
